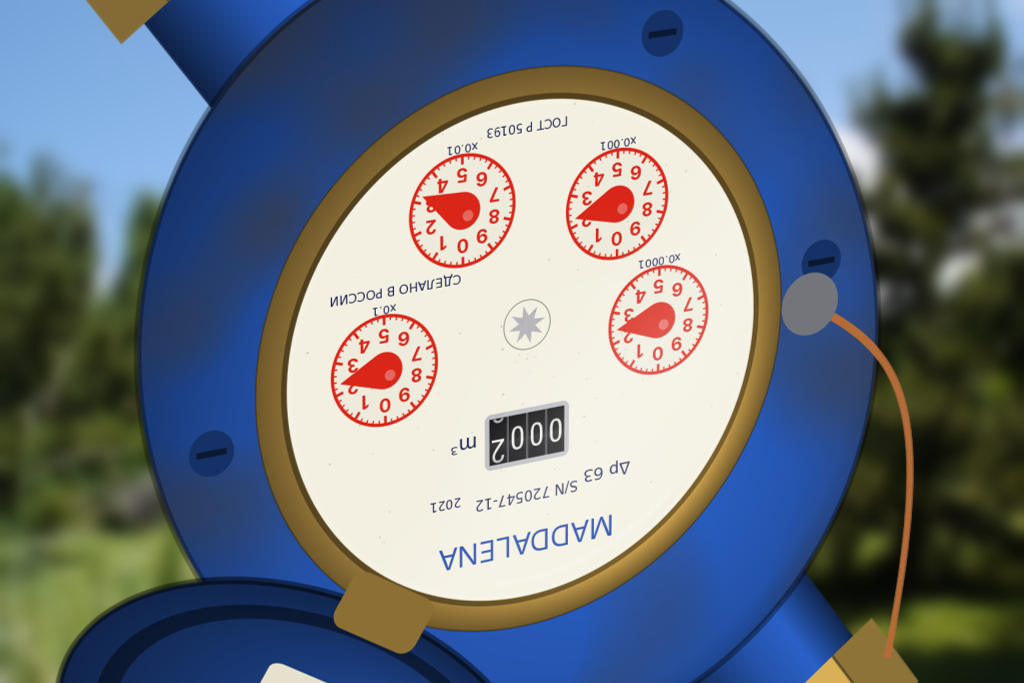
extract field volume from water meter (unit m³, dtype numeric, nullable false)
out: 2.2322 m³
